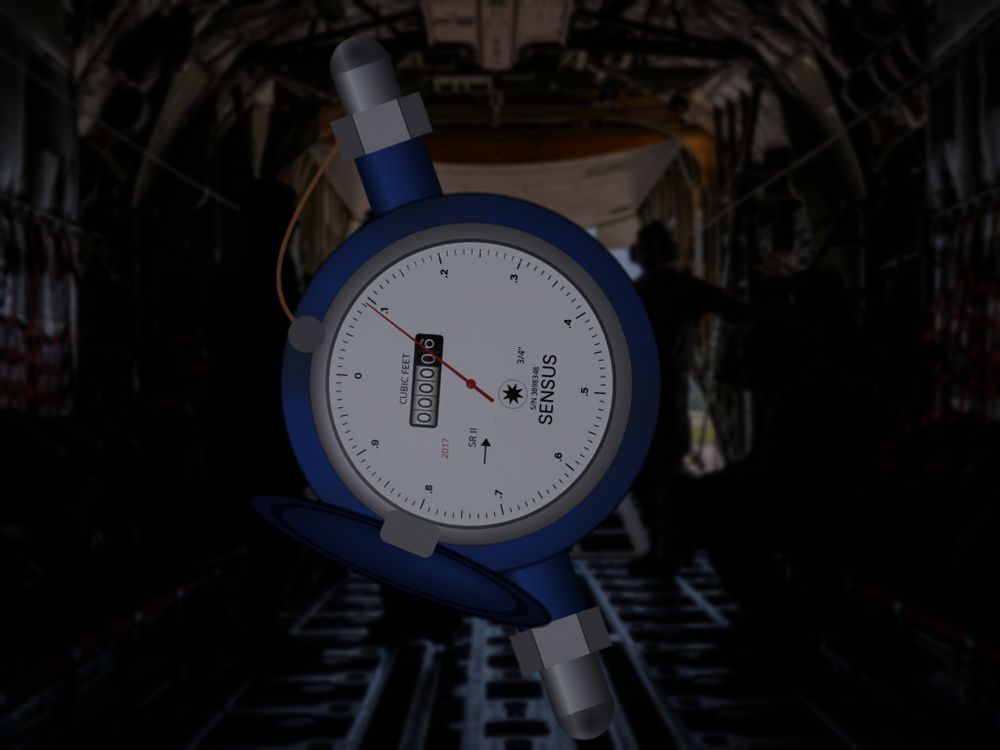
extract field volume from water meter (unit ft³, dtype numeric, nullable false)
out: 6.09 ft³
